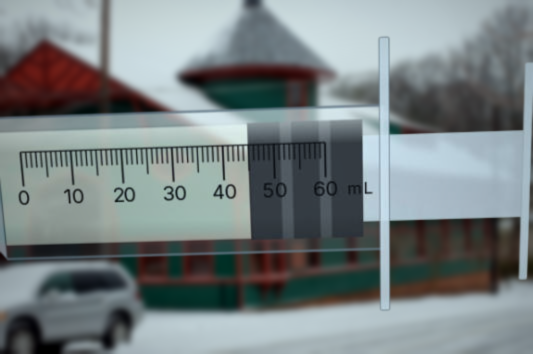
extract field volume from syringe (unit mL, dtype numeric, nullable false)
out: 45 mL
